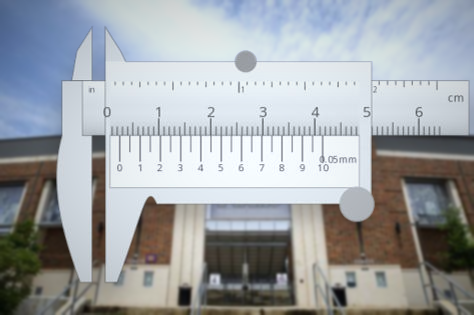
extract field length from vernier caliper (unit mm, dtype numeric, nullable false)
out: 2.5 mm
